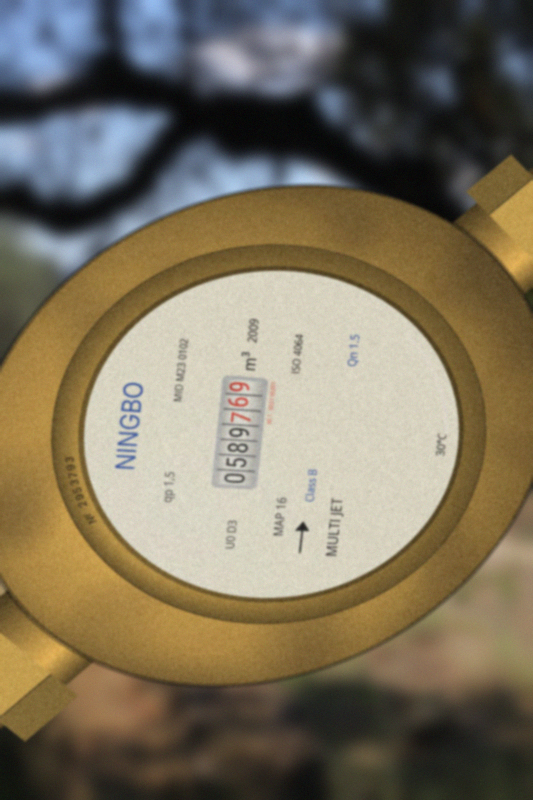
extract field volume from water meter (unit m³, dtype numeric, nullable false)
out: 589.769 m³
